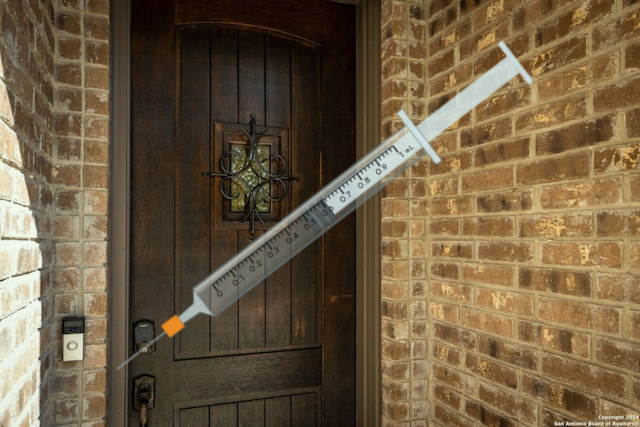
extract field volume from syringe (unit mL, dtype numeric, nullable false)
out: 0.5 mL
